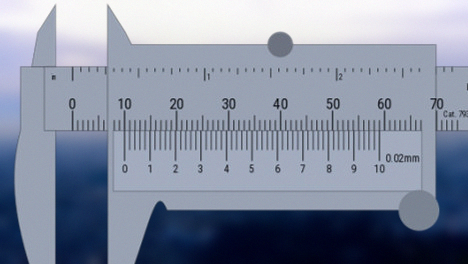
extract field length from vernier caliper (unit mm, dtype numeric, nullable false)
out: 10.0 mm
